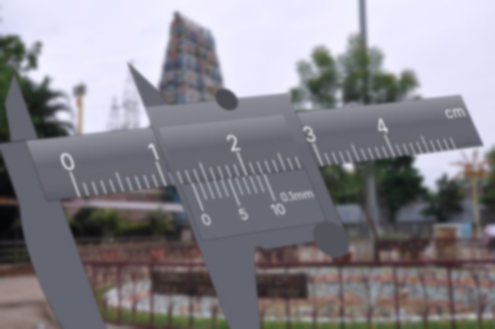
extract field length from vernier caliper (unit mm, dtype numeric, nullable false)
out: 13.2 mm
